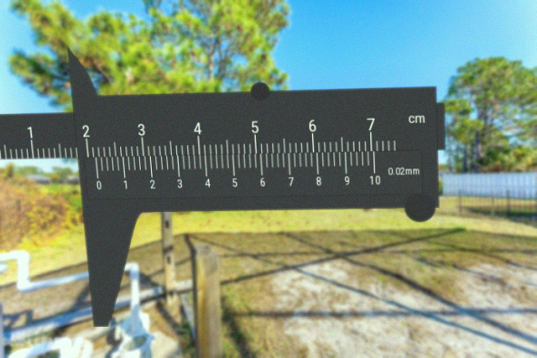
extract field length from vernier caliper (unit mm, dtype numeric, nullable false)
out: 21.4 mm
